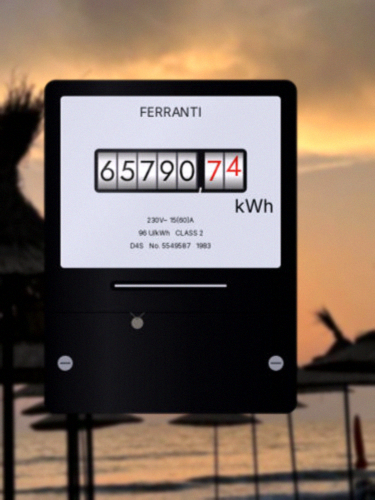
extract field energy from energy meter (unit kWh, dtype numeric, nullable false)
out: 65790.74 kWh
